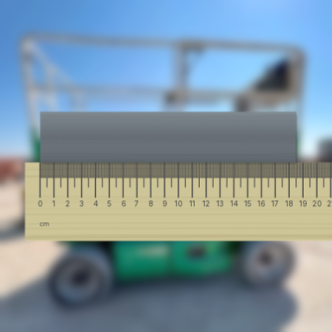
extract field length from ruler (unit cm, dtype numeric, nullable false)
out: 18.5 cm
